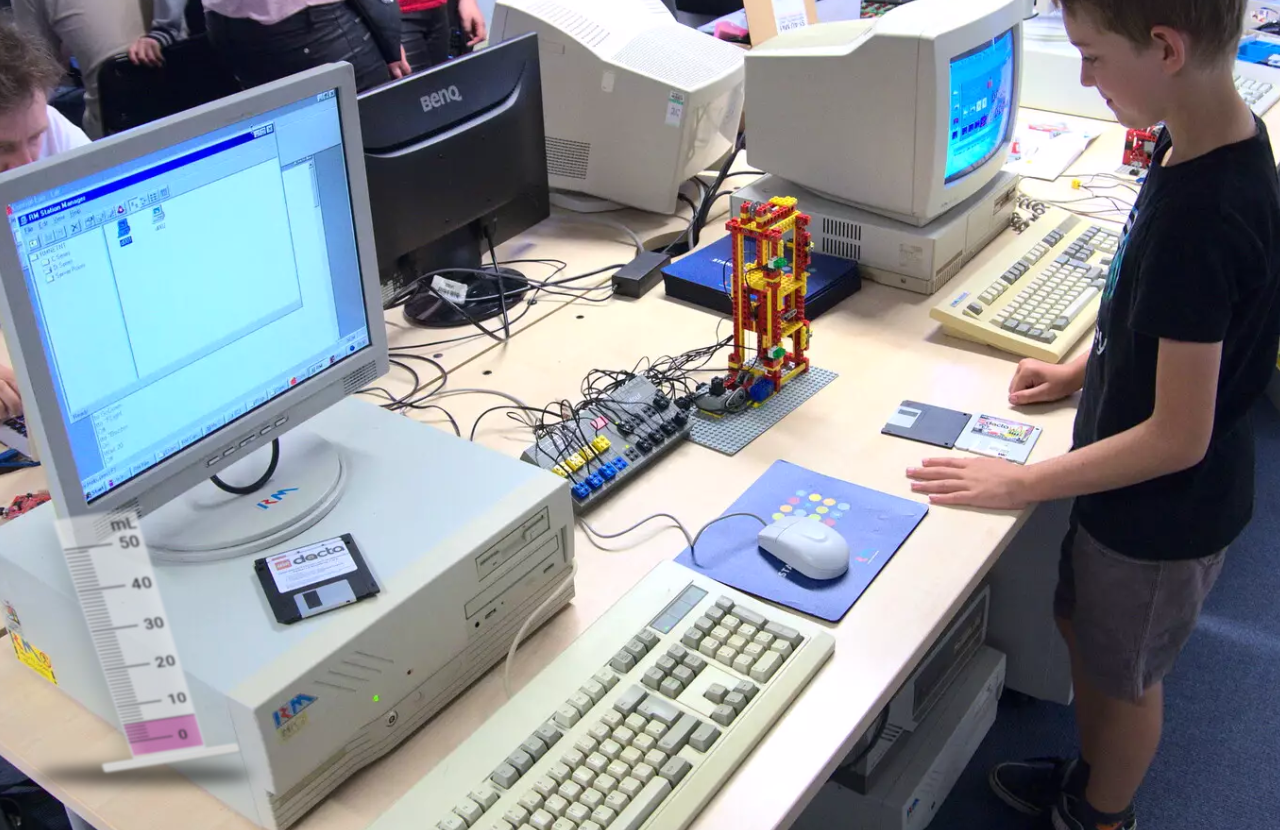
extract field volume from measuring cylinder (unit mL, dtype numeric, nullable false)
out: 5 mL
